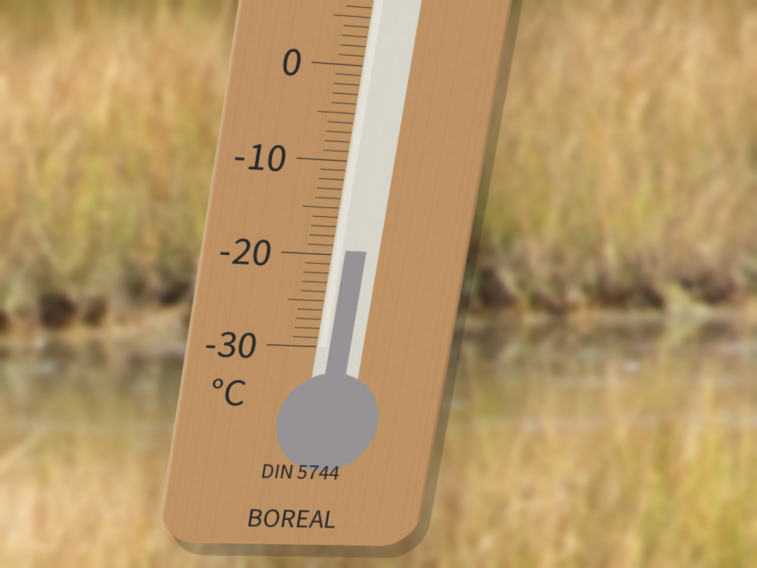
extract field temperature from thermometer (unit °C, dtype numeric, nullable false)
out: -19.5 °C
